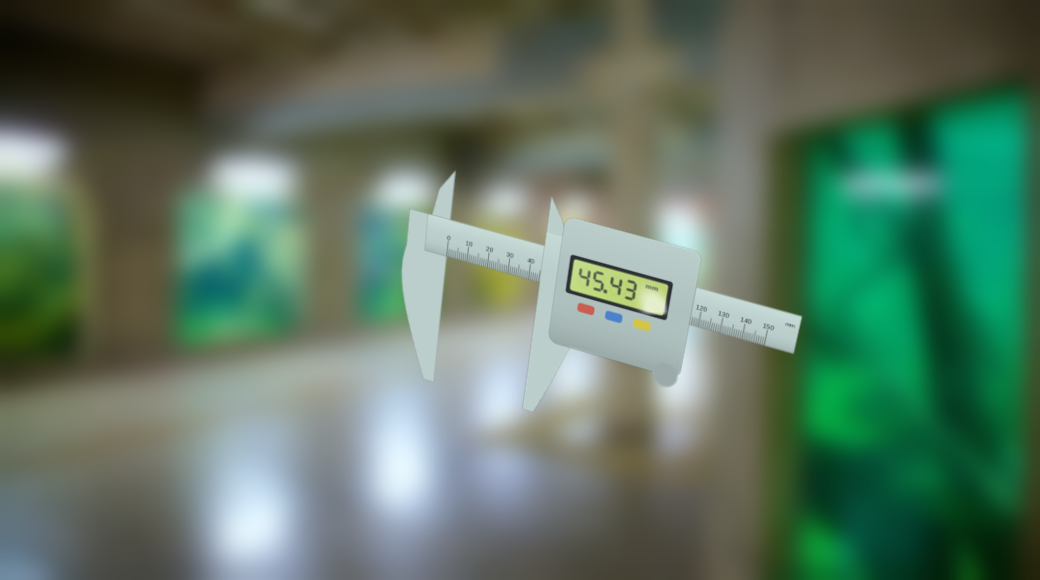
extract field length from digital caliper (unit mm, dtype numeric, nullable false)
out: 45.43 mm
